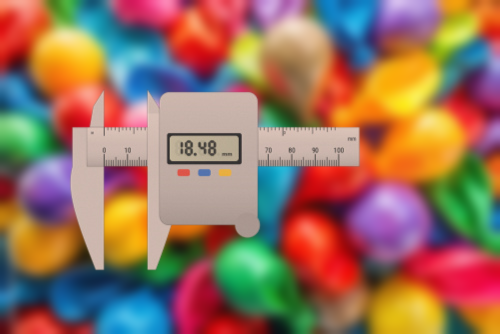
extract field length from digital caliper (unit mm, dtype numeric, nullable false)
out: 18.48 mm
